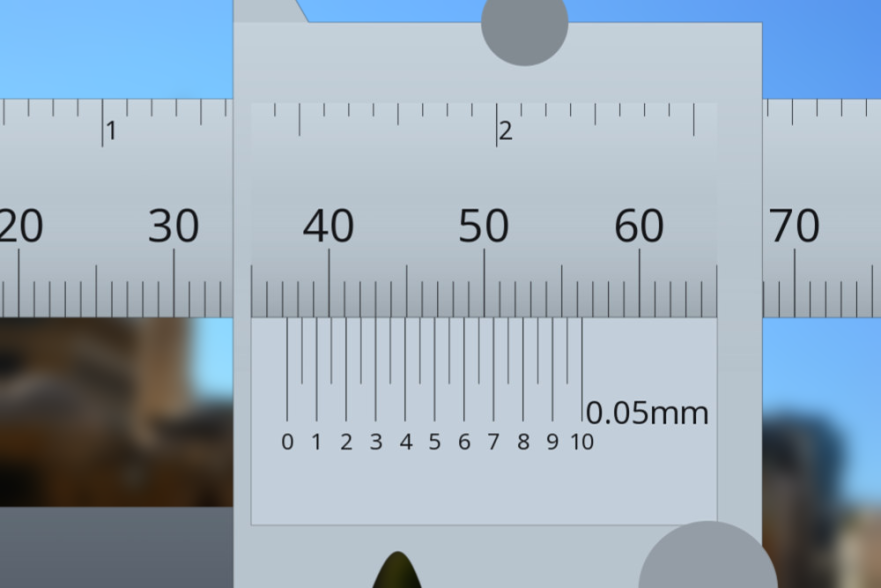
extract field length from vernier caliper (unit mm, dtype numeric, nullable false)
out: 37.3 mm
